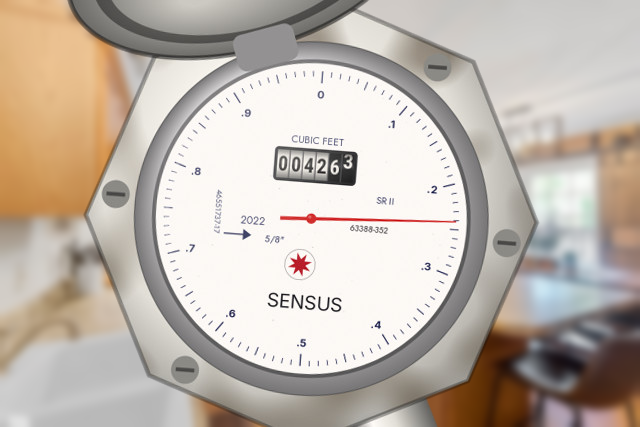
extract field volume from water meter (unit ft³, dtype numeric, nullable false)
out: 4263.24 ft³
